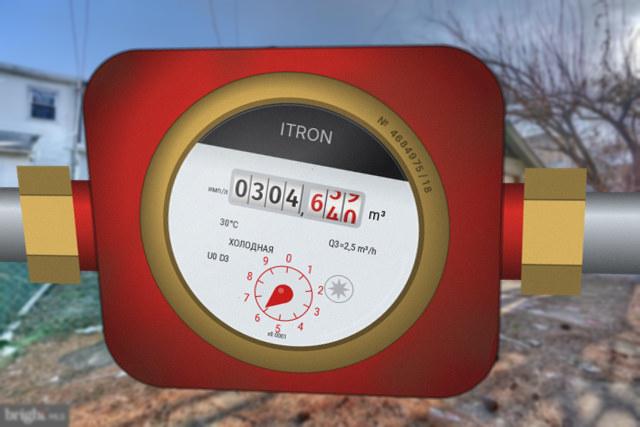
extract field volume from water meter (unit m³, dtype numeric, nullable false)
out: 304.6396 m³
